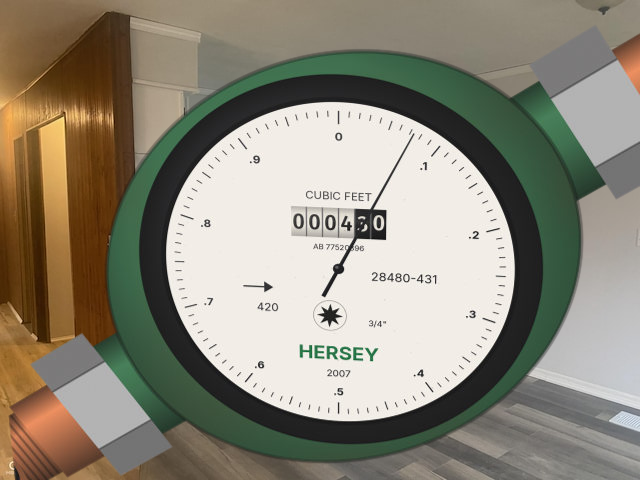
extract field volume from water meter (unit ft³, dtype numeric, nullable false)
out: 430.07 ft³
